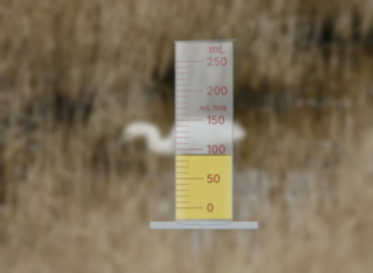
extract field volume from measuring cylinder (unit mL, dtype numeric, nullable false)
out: 90 mL
